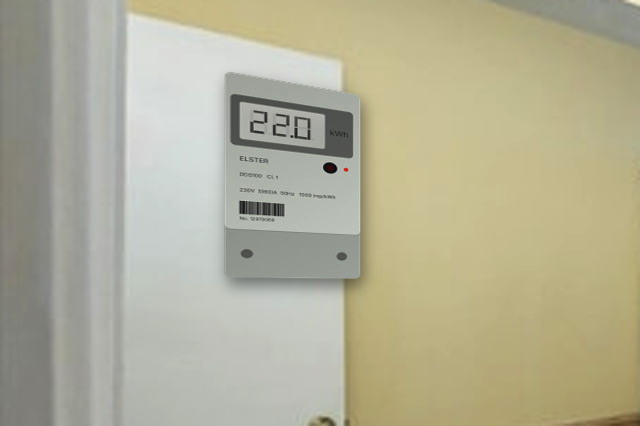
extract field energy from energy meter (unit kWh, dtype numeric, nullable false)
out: 22.0 kWh
